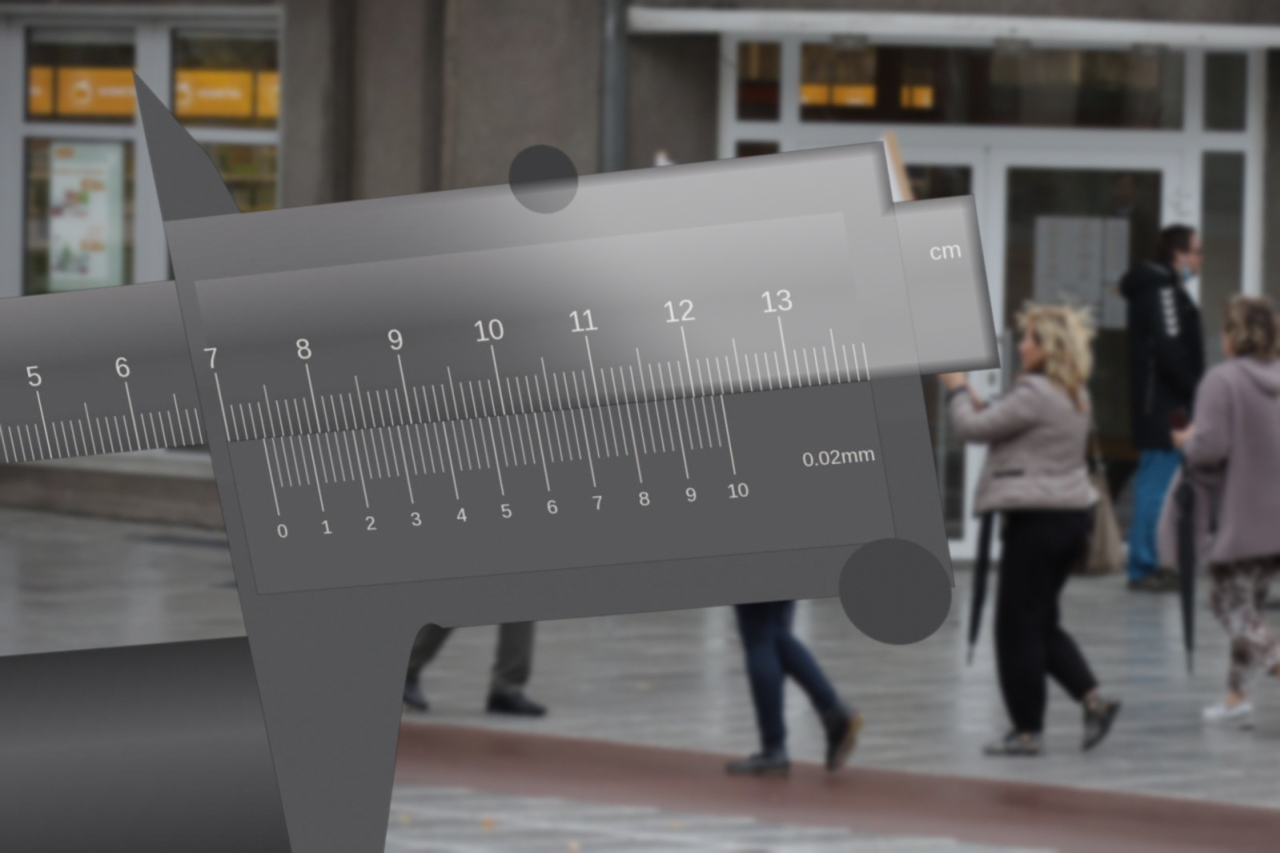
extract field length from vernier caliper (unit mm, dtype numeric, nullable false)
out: 73.8 mm
